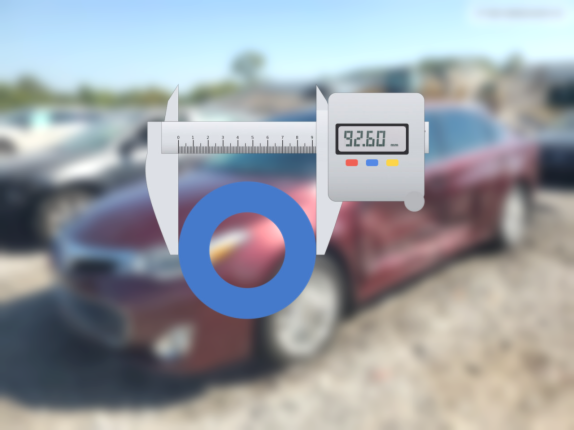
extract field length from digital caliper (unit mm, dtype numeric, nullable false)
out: 92.60 mm
